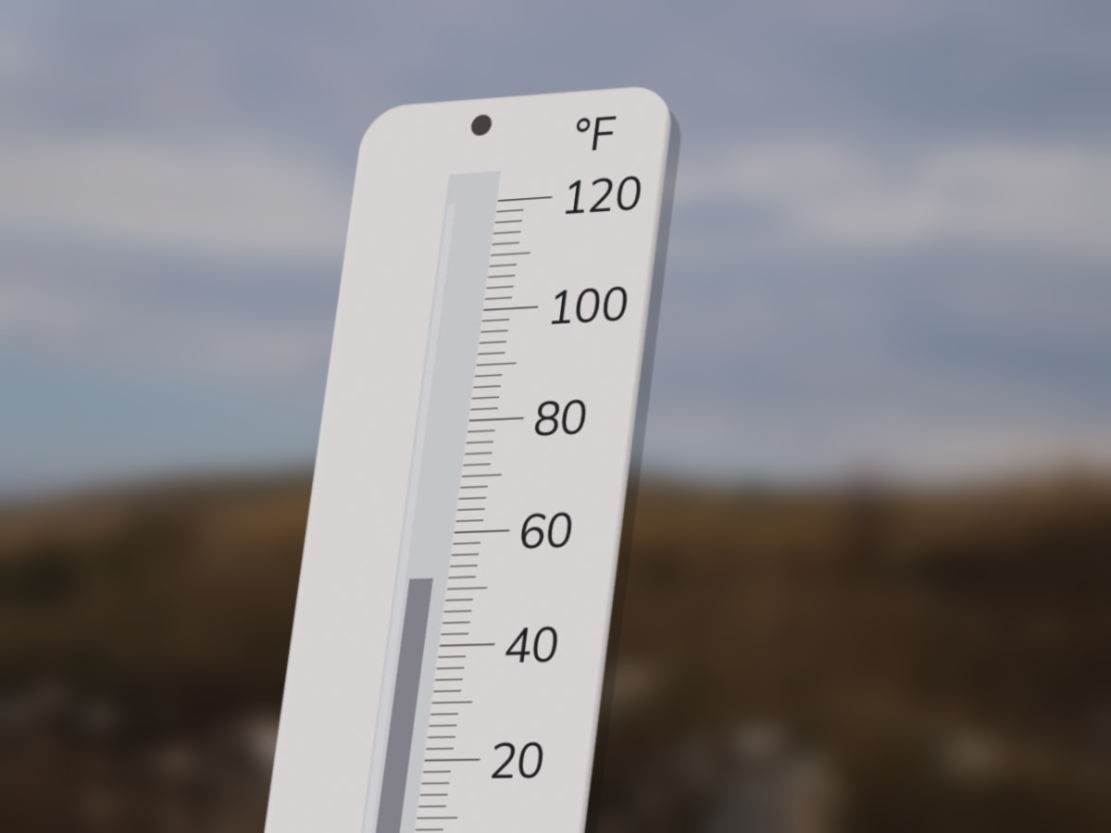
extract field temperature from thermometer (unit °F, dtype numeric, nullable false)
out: 52 °F
